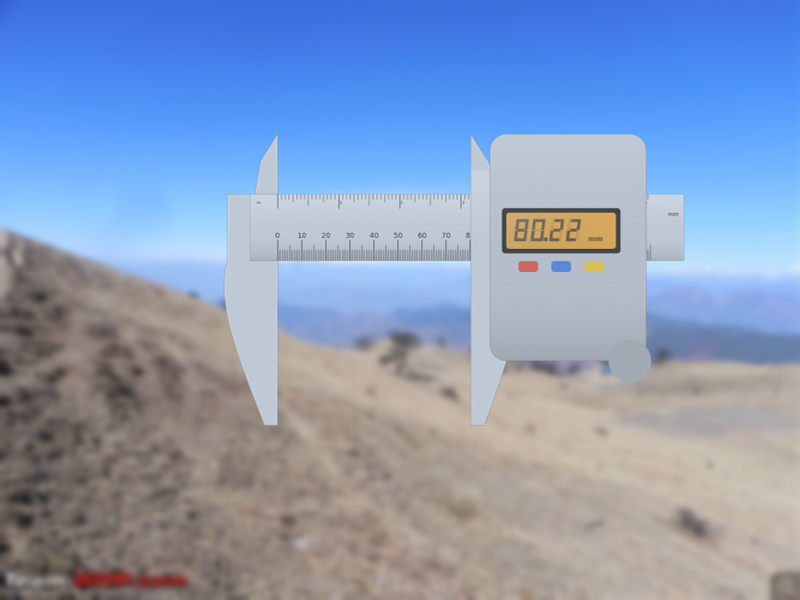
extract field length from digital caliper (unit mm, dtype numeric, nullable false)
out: 80.22 mm
